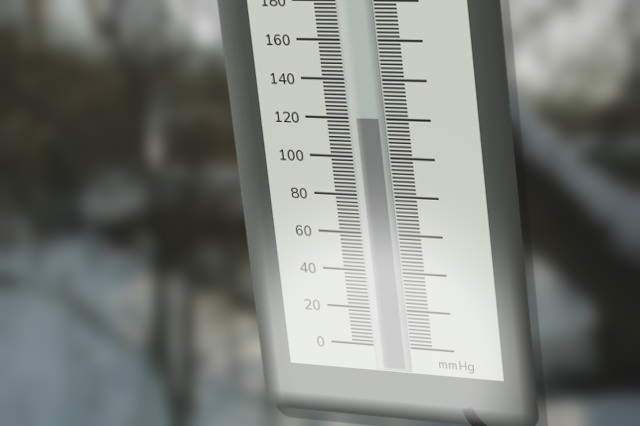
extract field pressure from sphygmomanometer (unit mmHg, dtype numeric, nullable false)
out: 120 mmHg
